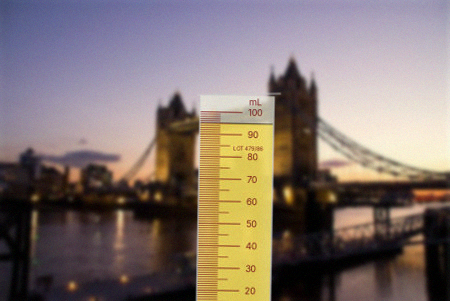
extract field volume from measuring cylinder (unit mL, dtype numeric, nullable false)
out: 95 mL
